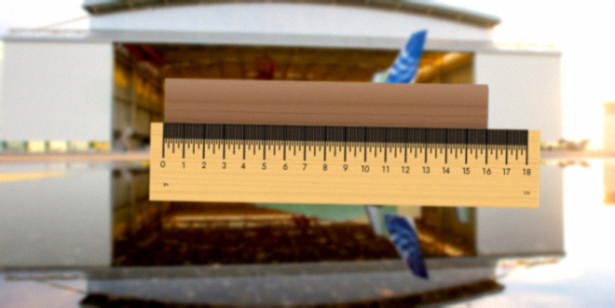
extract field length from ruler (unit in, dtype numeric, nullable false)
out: 16 in
